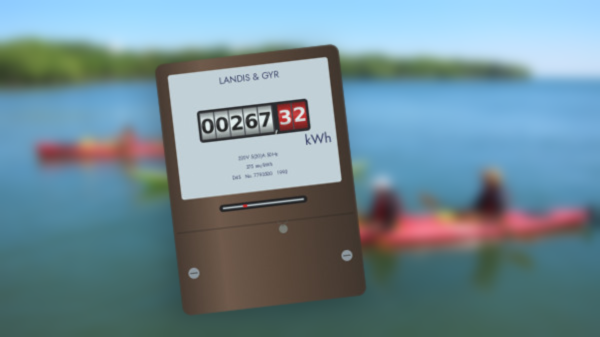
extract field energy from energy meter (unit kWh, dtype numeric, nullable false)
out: 267.32 kWh
